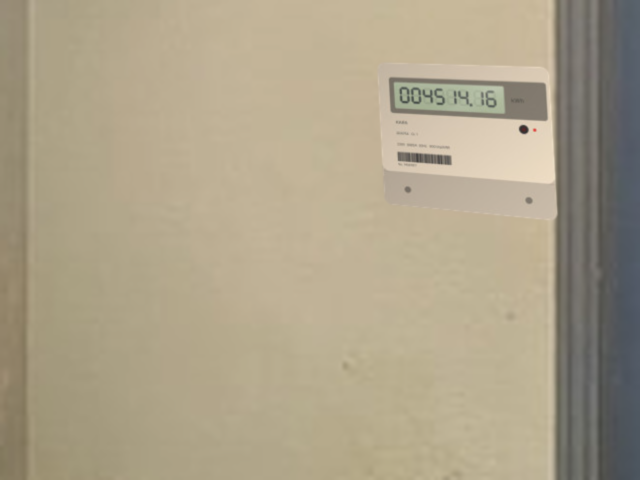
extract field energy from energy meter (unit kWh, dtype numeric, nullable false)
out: 4514.16 kWh
